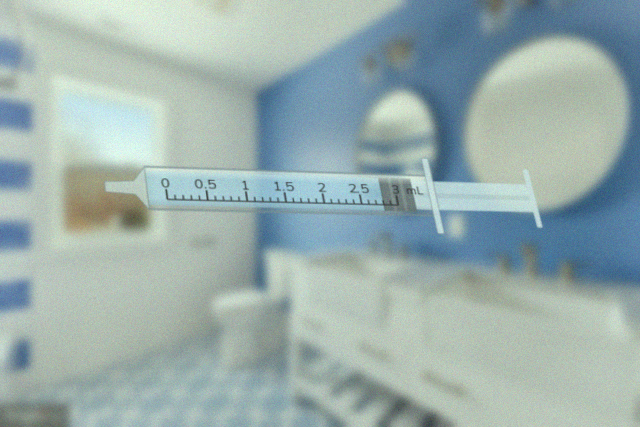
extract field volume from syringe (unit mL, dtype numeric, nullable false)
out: 2.8 mL
